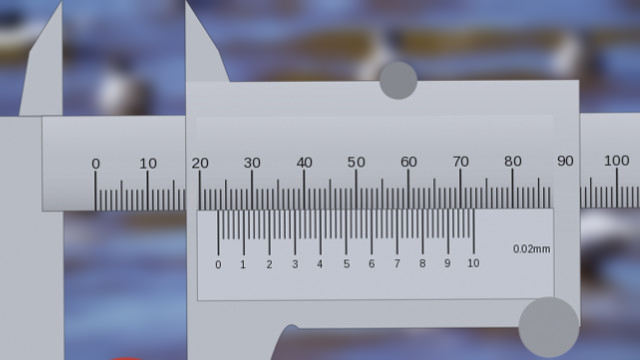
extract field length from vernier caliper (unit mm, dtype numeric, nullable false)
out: 23.5 mm
